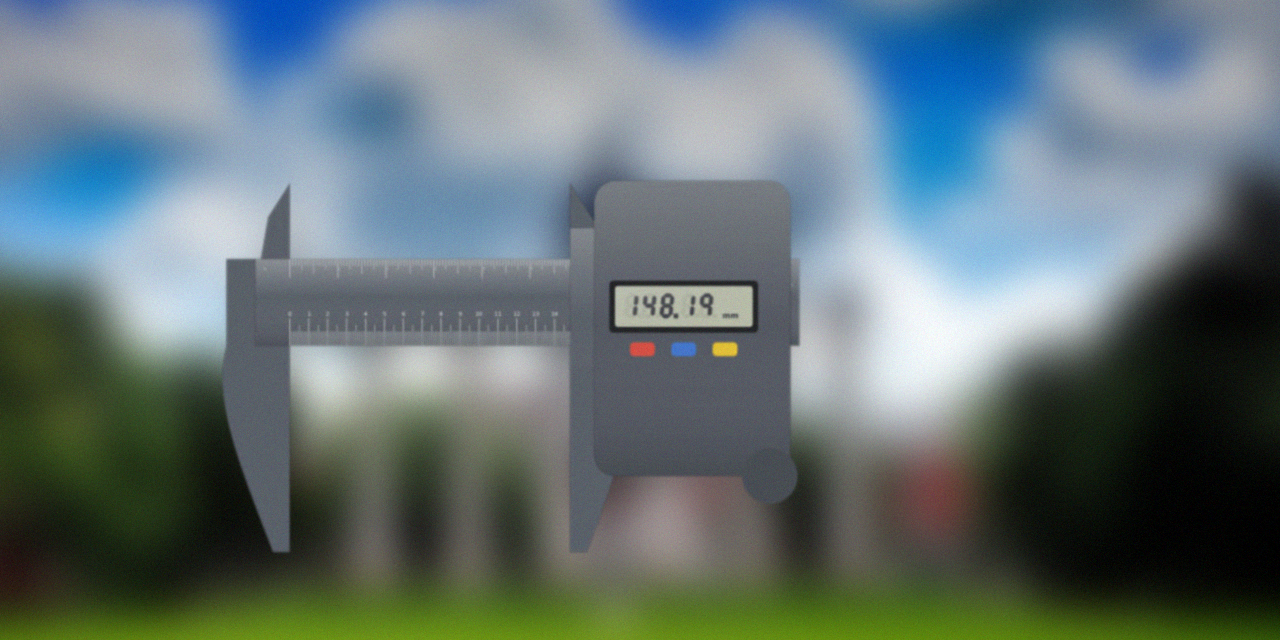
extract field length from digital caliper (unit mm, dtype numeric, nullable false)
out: 148.19 mm
